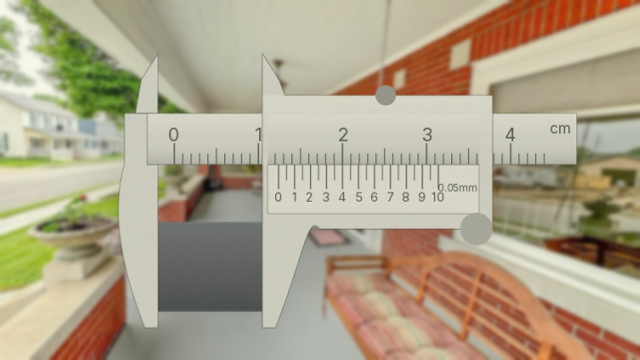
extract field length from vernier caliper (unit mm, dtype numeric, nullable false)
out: 12.4 mm
